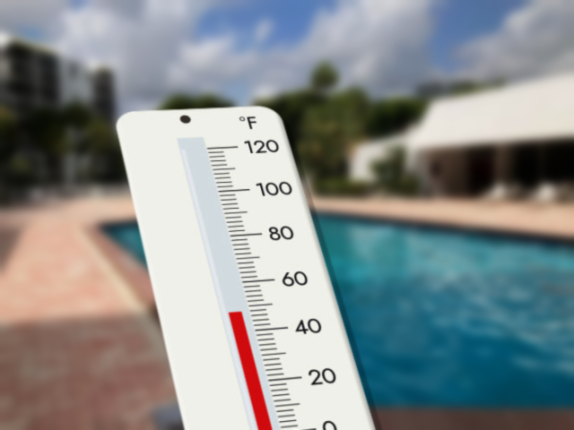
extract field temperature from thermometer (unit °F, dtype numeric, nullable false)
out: 48 °F
